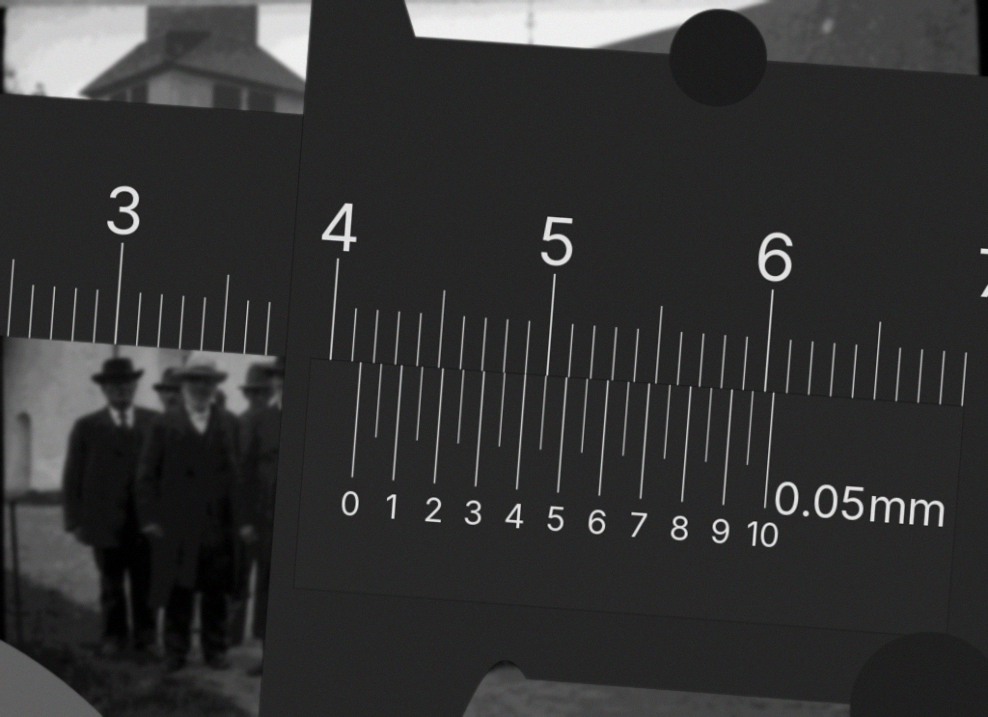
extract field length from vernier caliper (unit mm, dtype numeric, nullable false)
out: 41.4 mm
